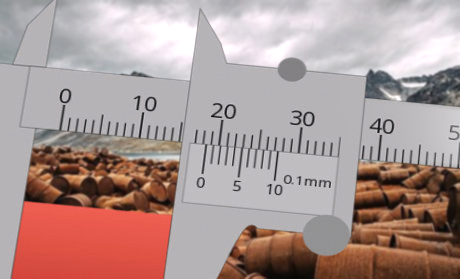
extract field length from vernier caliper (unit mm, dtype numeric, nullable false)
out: 18.4 mm
